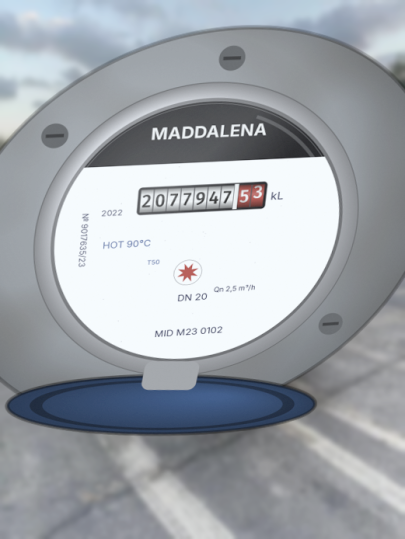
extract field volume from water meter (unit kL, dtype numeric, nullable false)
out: 2077947.53 kL
